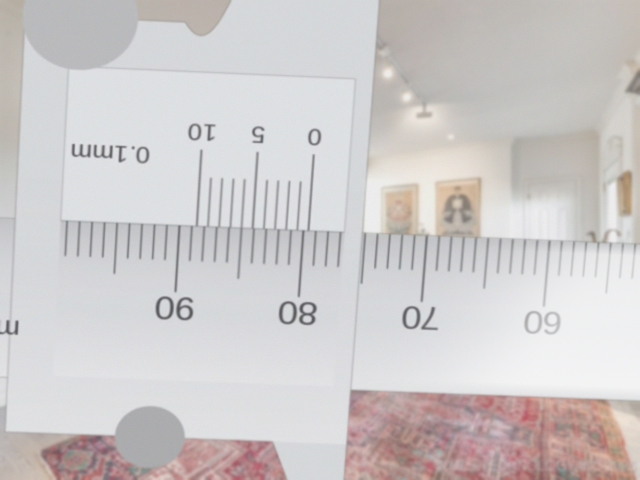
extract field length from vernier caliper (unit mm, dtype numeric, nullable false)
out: 79.6 mm
